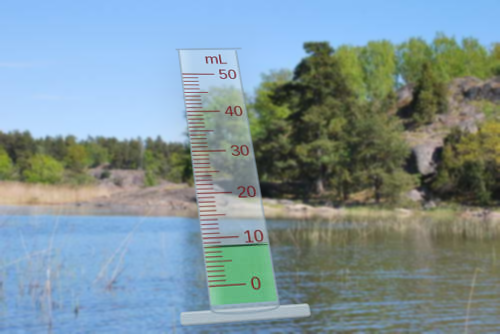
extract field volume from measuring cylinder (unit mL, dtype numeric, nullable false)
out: 8 mL
